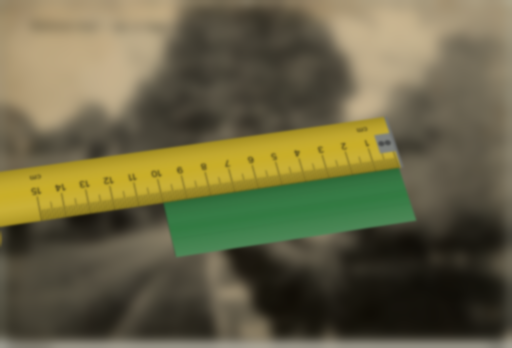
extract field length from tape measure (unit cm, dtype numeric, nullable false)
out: 10 cm
